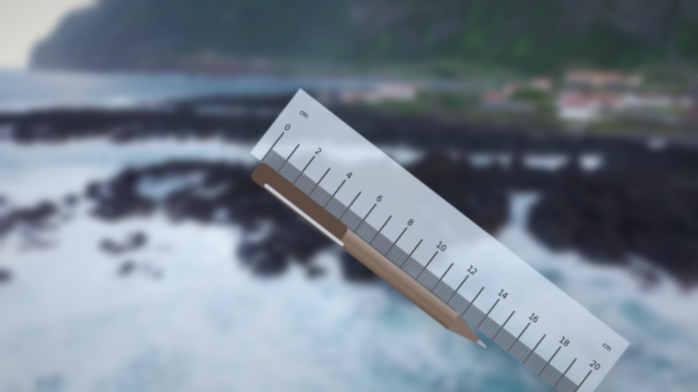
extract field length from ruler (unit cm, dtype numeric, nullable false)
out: 15 cm
